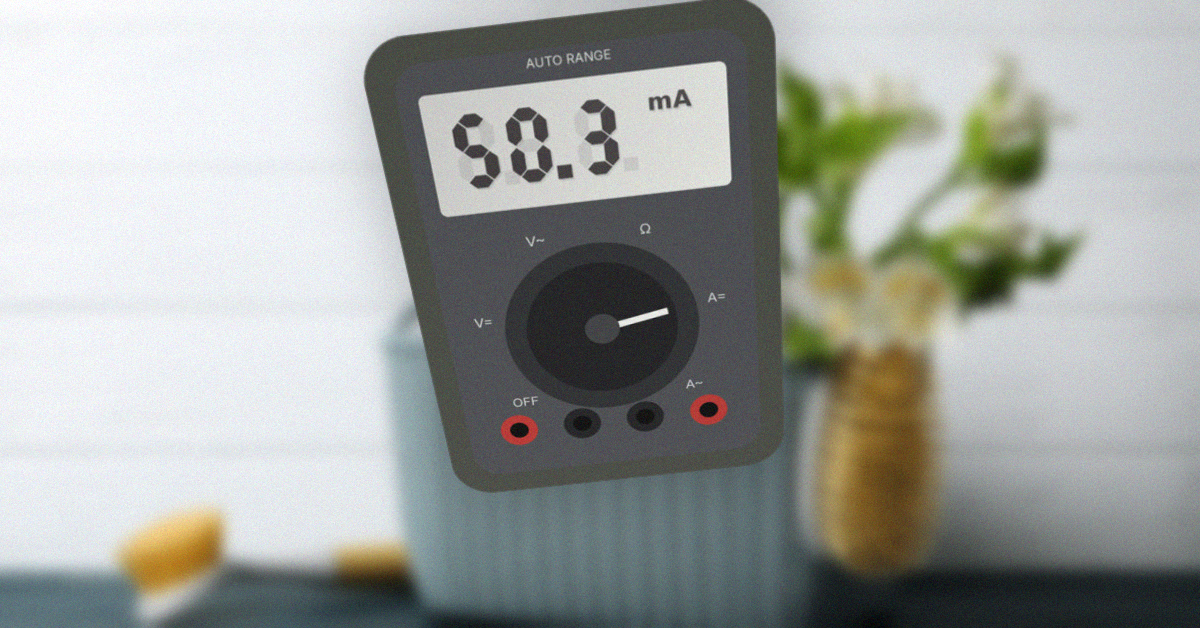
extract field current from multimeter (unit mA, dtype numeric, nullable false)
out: 50.3 mA
